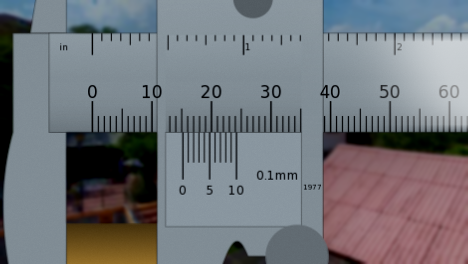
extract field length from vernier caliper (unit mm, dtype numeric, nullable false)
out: 15.2 mm
